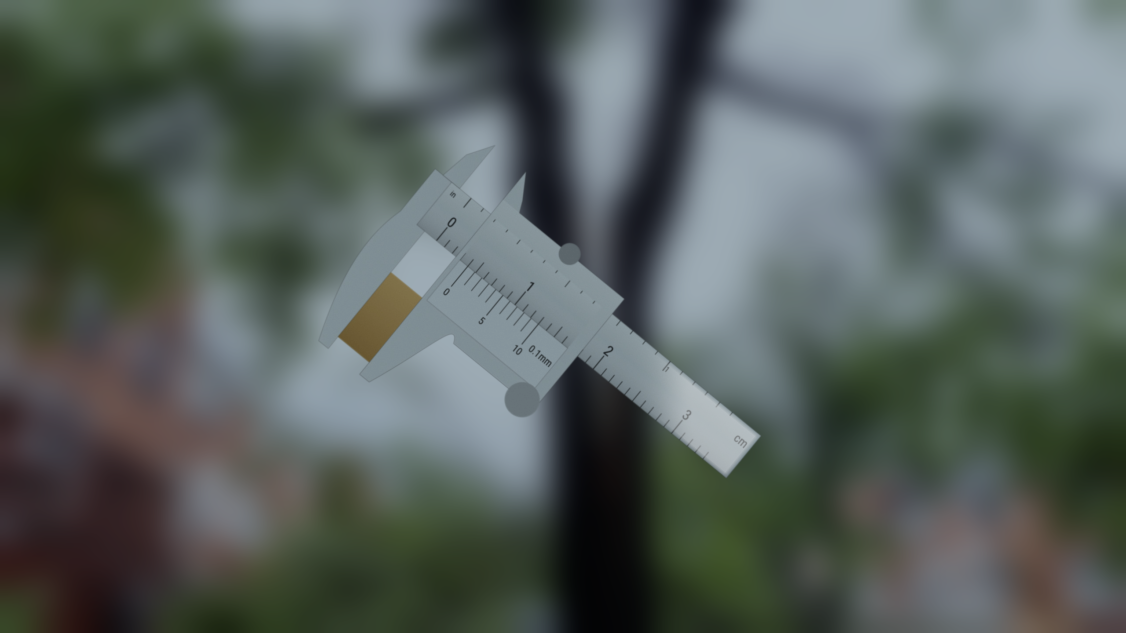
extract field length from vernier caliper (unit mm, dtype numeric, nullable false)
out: 4.0 mm
